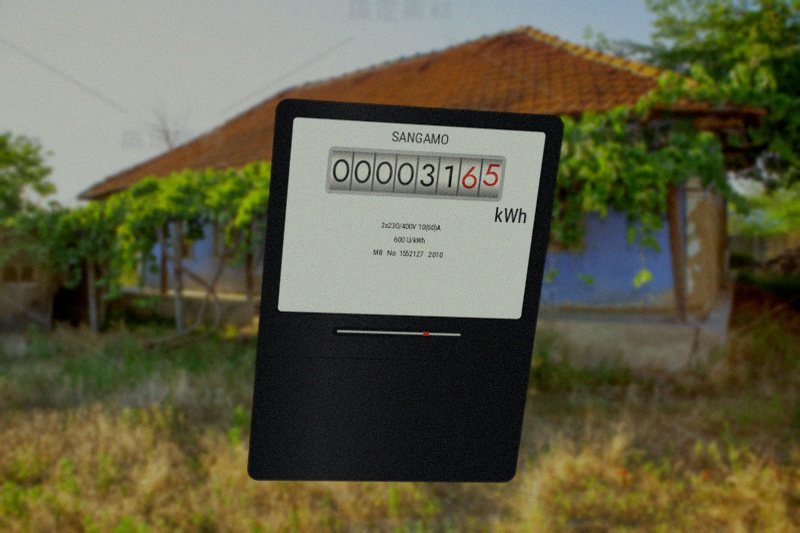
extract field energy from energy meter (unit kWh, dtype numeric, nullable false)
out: 31.65 kWh
